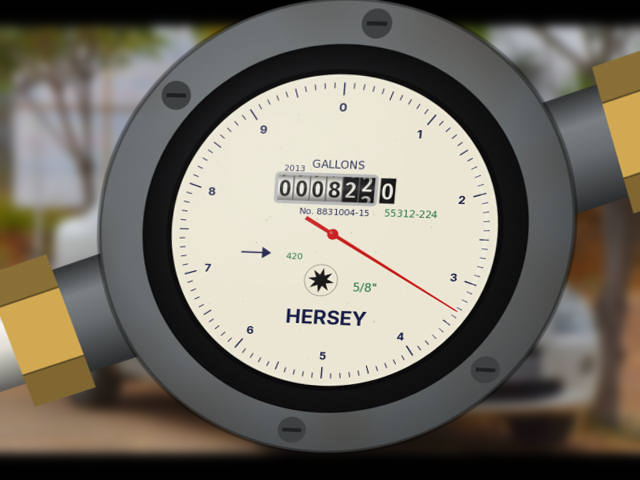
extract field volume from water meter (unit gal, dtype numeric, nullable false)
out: 8223.3 gal
